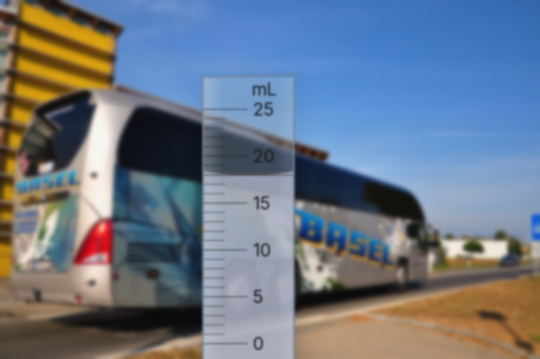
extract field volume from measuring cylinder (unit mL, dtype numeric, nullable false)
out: 18 mL
